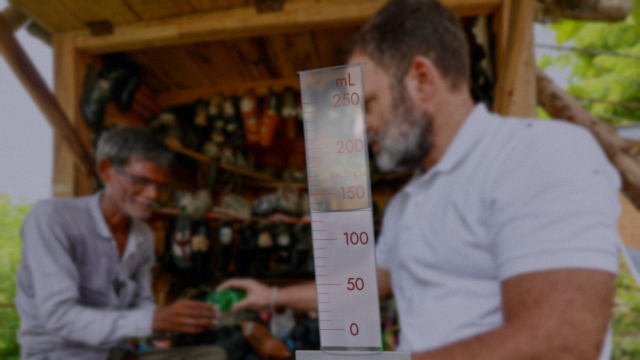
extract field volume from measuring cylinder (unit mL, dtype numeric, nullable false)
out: 130 mL
